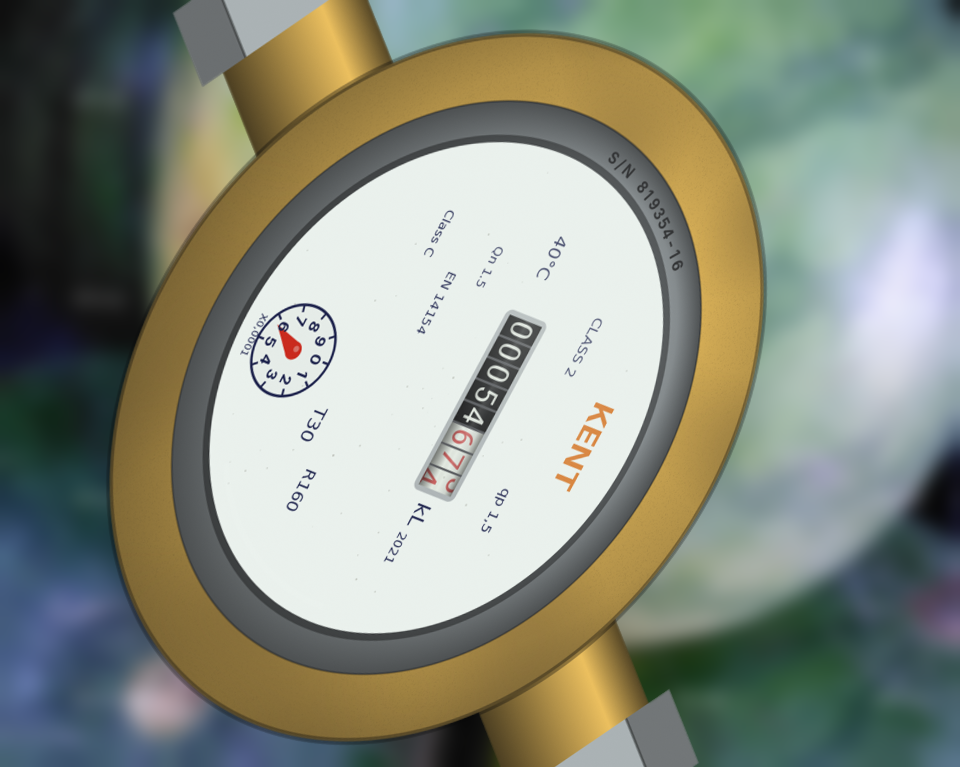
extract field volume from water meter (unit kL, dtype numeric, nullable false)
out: 54.6735 kL
